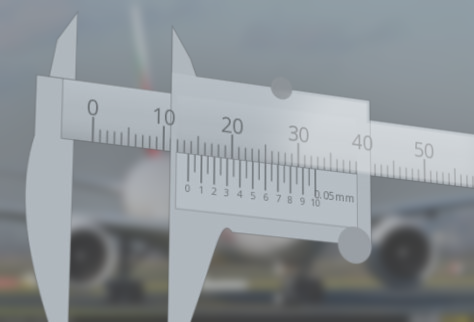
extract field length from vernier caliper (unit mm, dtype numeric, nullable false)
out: 13.6 mm
